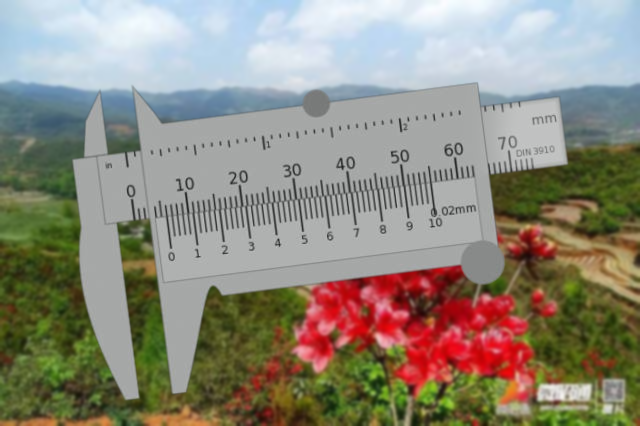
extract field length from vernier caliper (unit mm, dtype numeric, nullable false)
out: 6.0 mm
